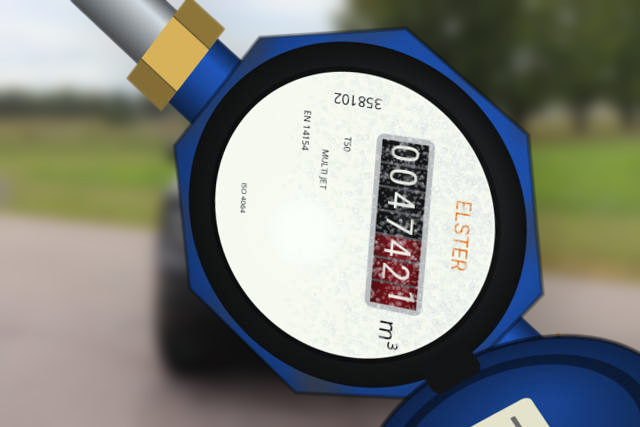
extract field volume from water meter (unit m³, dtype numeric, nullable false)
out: 47.421 m³
